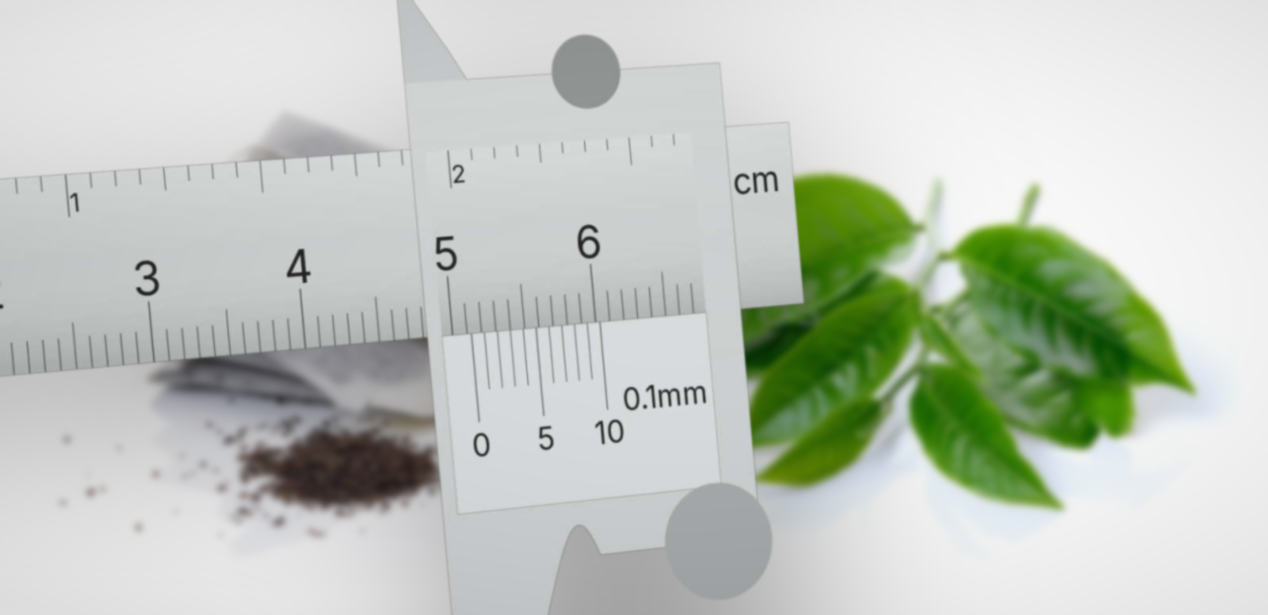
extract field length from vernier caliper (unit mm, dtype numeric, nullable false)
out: 51.3 mm
